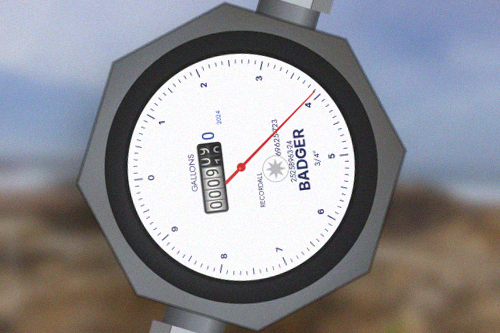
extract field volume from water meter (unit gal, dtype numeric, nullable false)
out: 9093.9 gal
